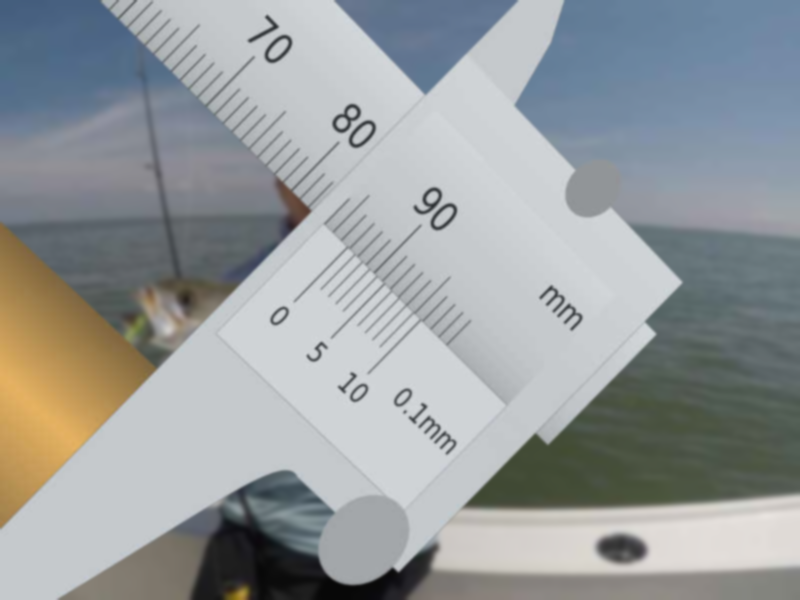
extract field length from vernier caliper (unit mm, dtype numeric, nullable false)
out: 86.8 mm
